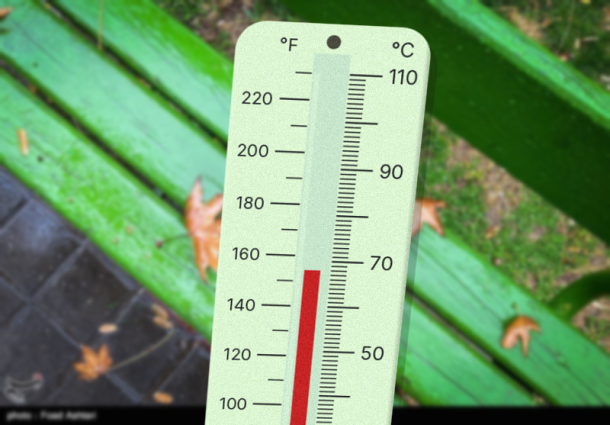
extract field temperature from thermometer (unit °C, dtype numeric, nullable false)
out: 68 °C
